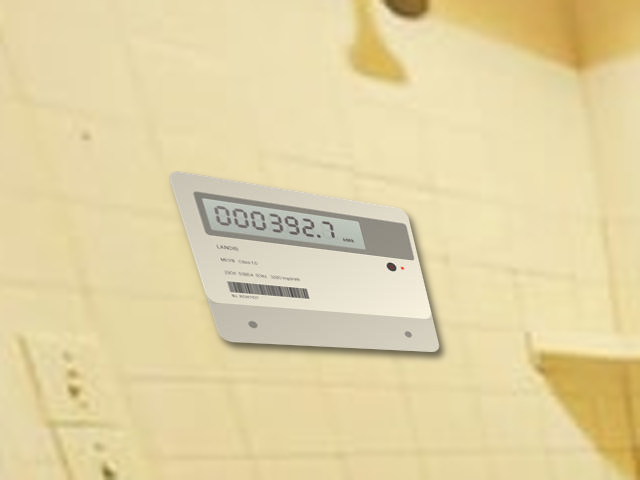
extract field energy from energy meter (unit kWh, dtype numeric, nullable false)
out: 392.7 kWh
